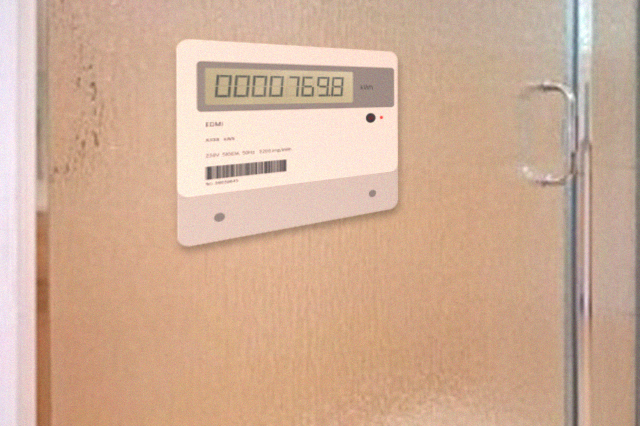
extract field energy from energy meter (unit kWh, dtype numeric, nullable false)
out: 769.8 kWh
